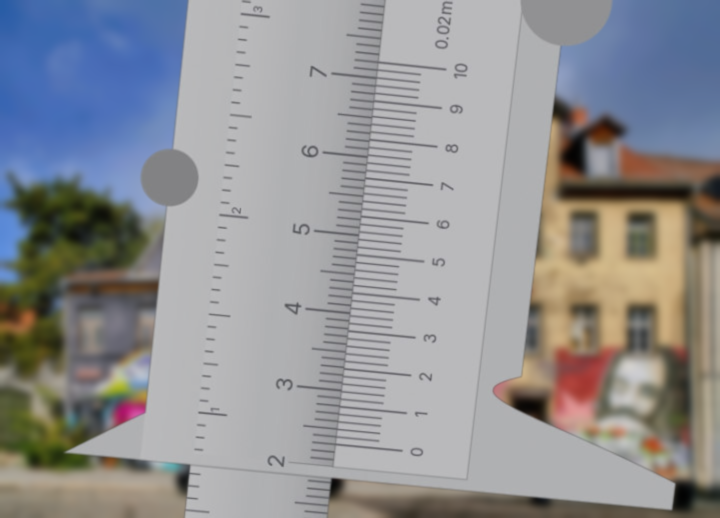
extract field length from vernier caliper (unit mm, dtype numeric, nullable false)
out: 23.0 mm
